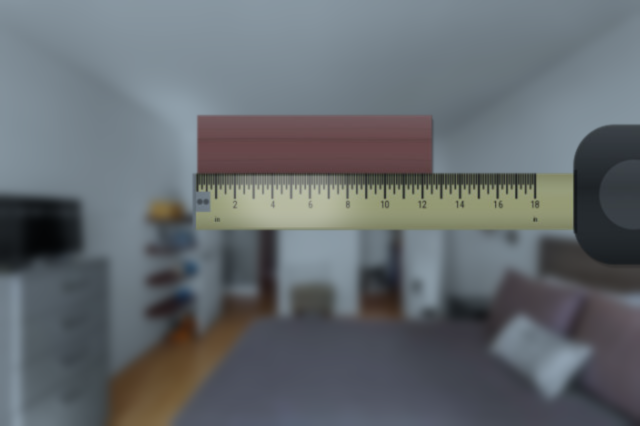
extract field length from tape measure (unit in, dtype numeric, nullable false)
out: 12.5 in
